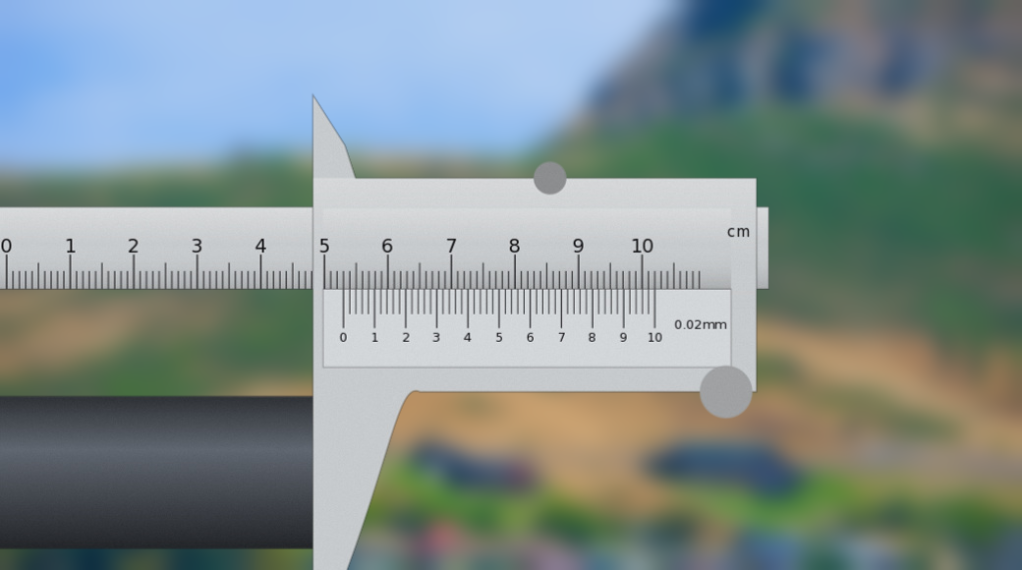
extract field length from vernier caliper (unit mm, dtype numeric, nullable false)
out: 53.0 mm
